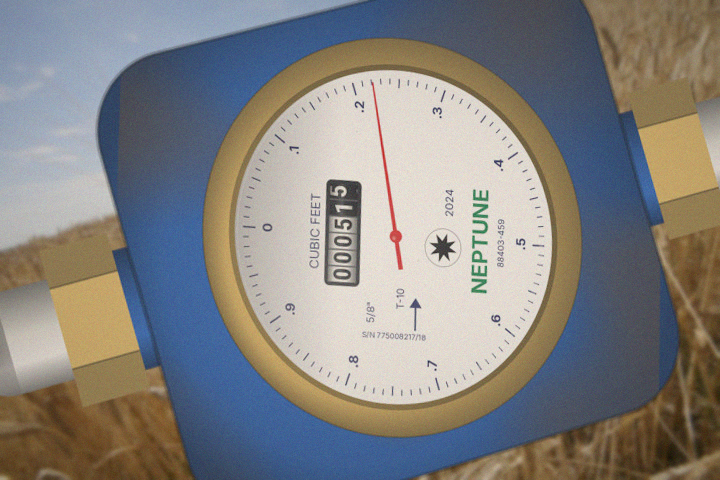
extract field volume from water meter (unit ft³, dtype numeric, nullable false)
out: 515.22 ft³
